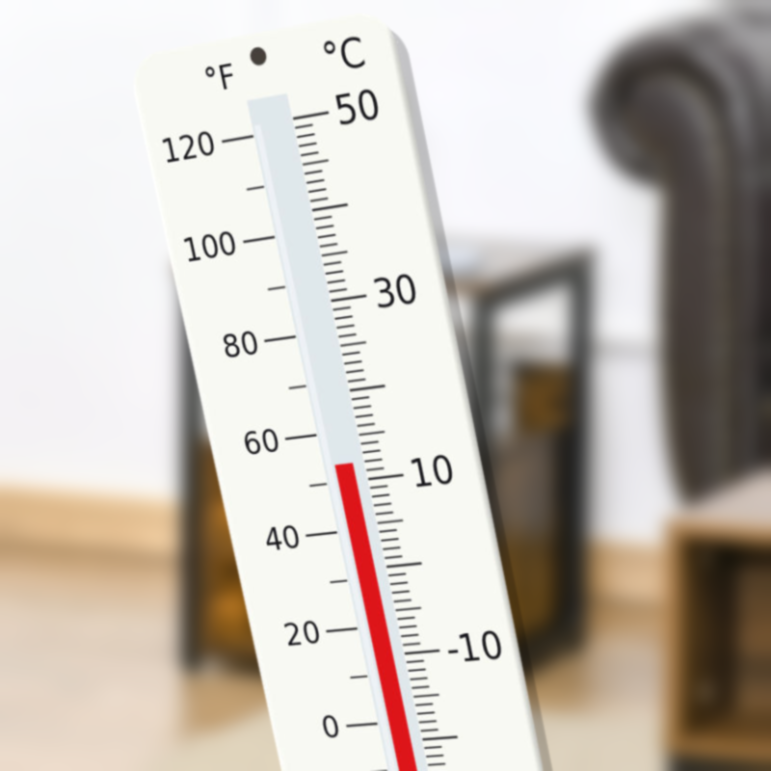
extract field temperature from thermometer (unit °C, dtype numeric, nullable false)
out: 12 °C
